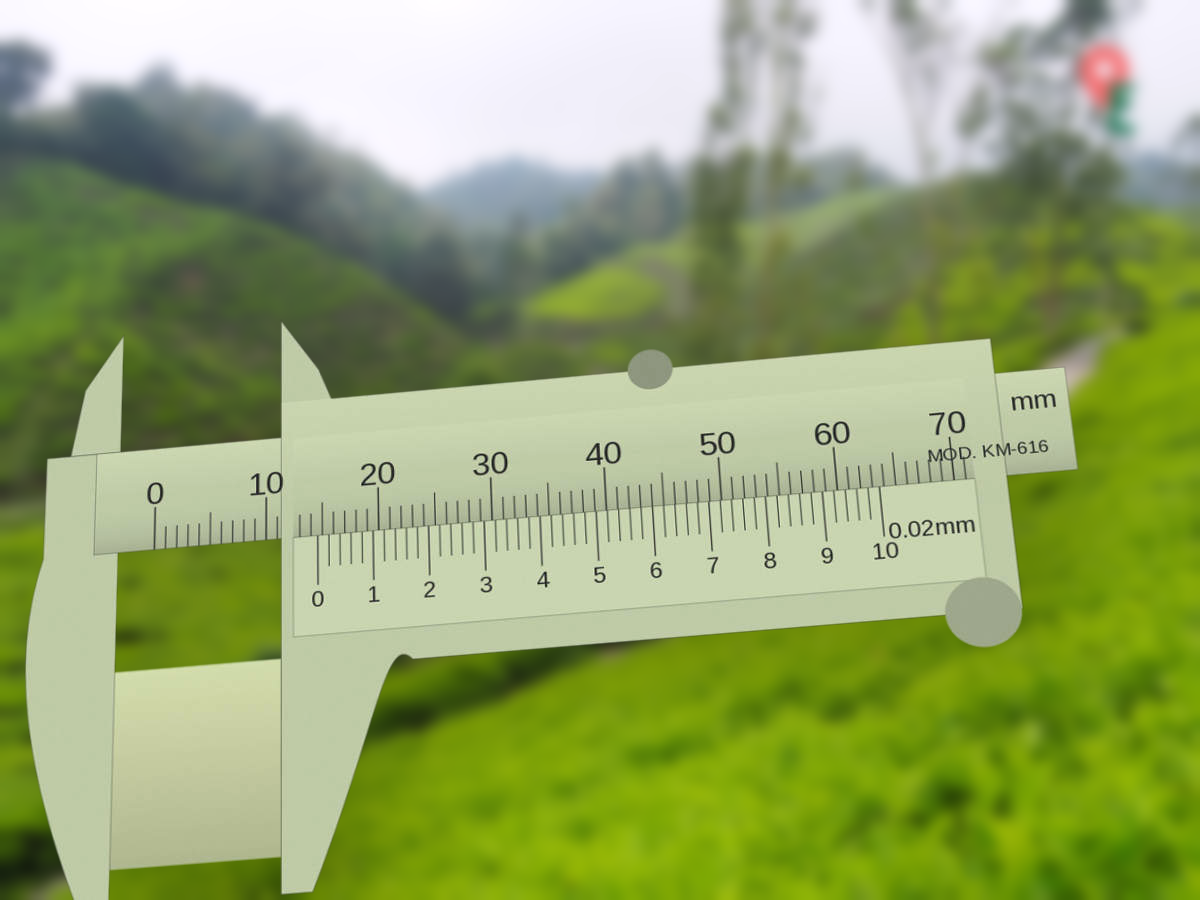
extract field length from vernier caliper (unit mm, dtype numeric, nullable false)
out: 14.6 mm
